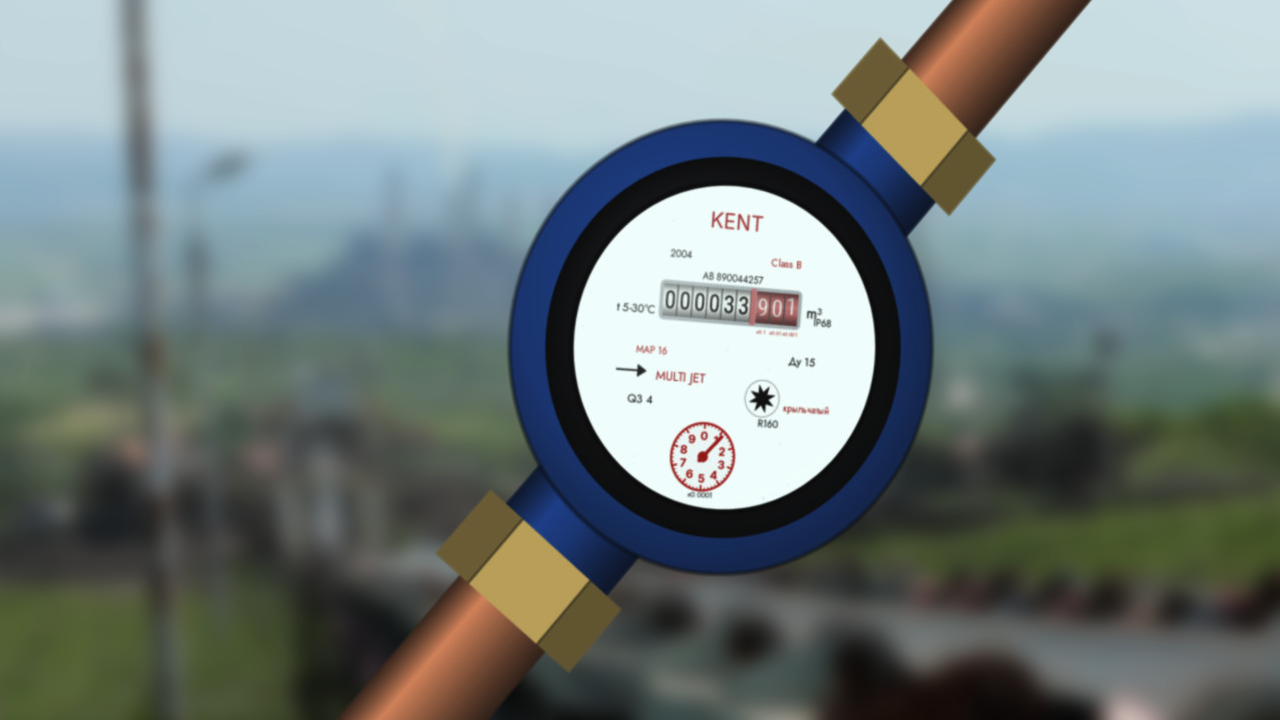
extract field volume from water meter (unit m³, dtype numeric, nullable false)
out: 33.9011 m³
